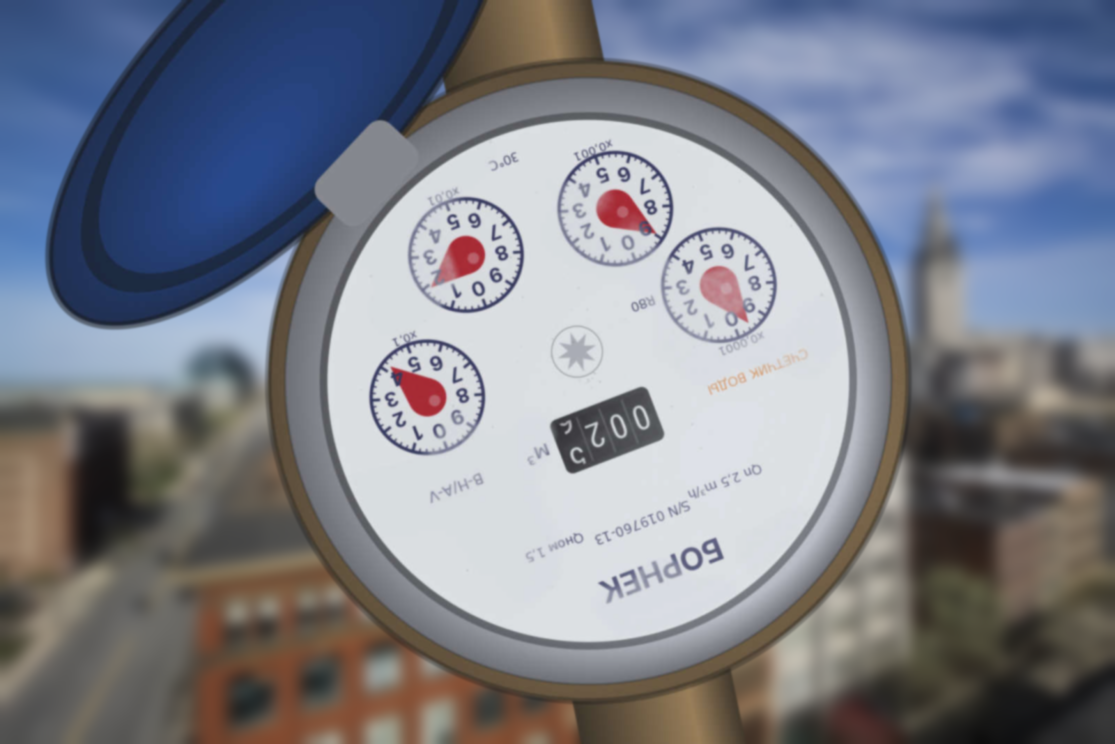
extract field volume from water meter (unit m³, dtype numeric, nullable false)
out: 25.4189 m³
